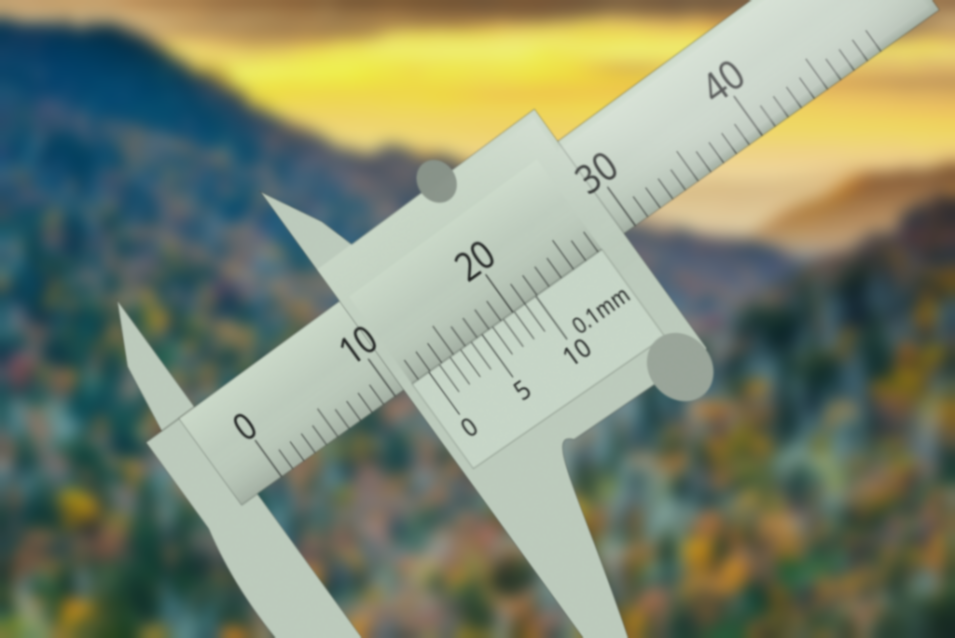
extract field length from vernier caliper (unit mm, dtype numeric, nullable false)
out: 12.9 mm
